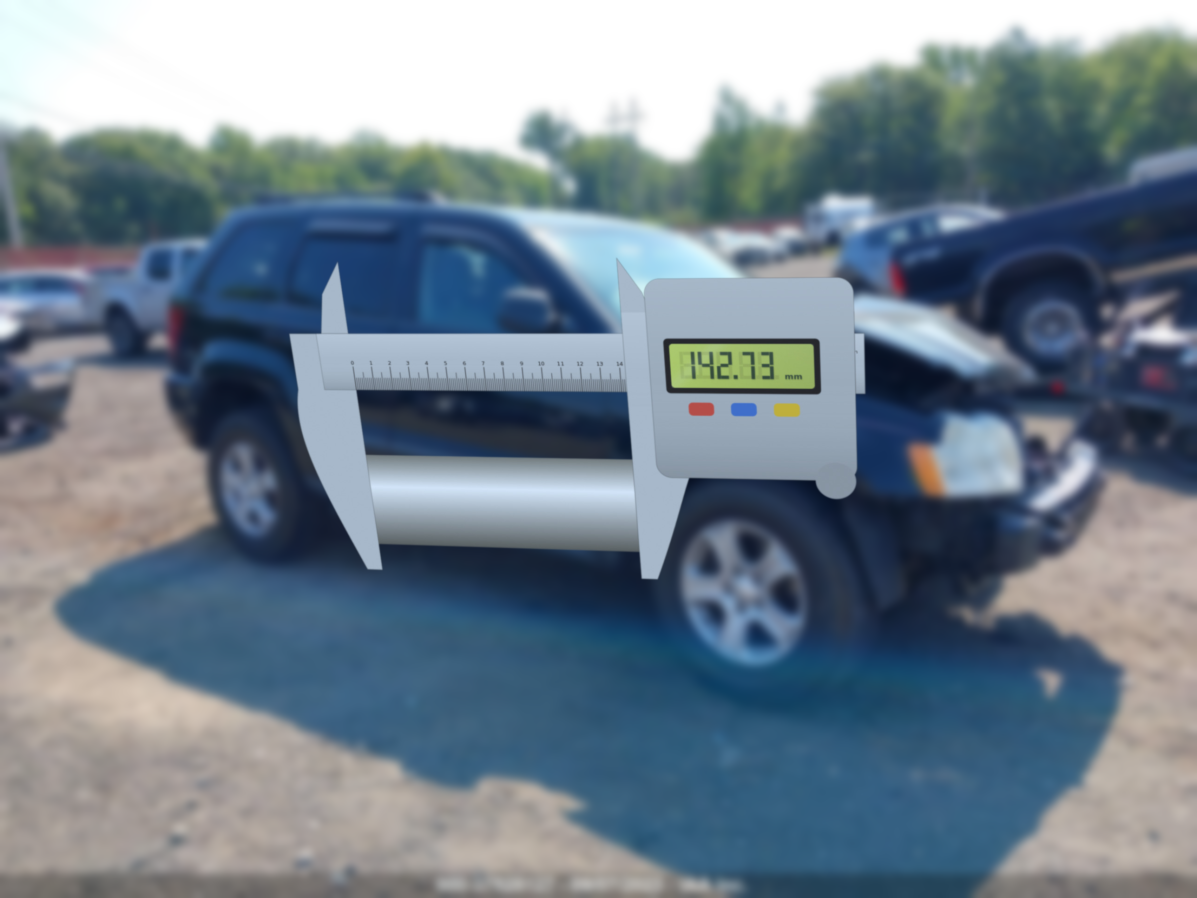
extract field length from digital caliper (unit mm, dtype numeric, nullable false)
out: 142.73 mm
